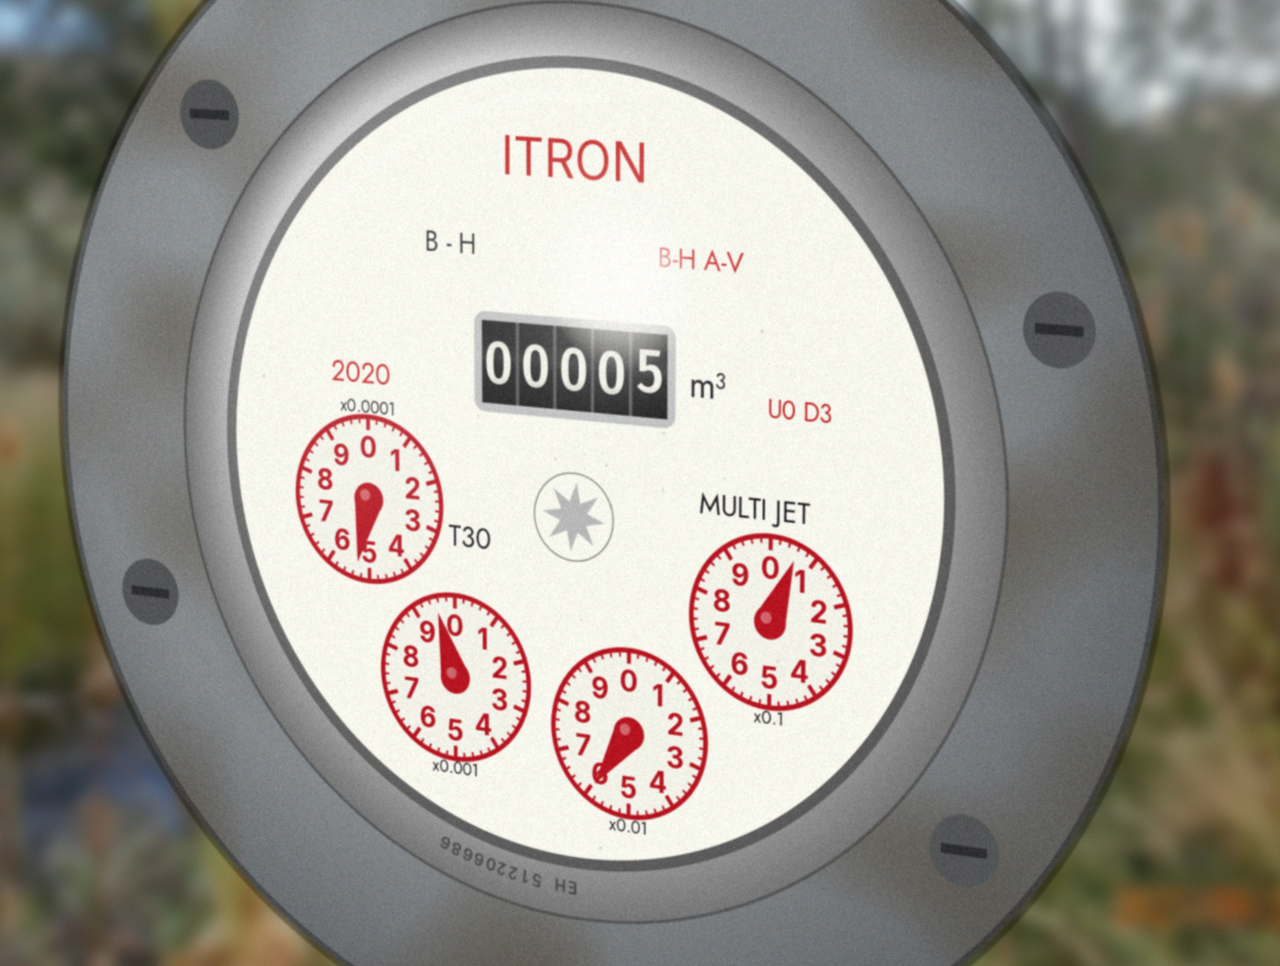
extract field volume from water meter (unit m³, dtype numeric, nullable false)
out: 5.0595 m³
